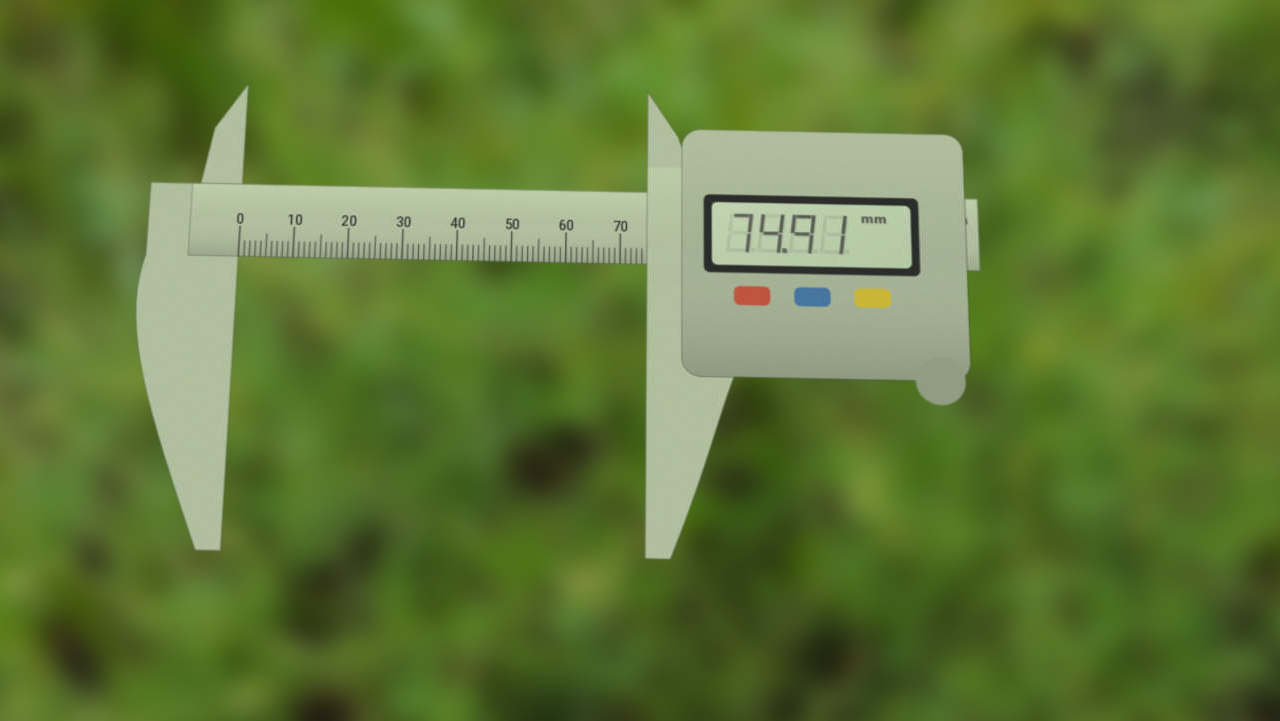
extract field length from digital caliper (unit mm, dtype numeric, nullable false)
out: 74.91 mm
